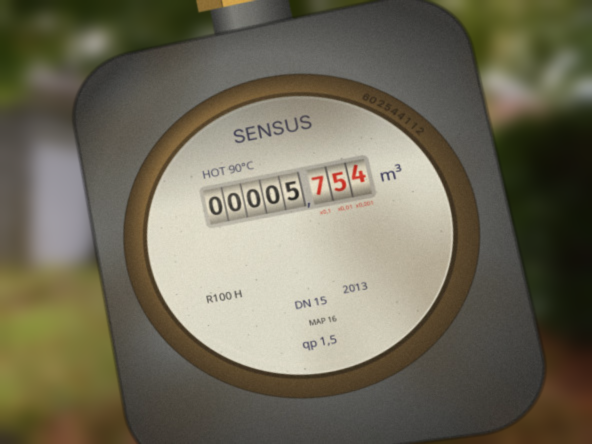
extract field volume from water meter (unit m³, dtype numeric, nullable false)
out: 5.754 m³
